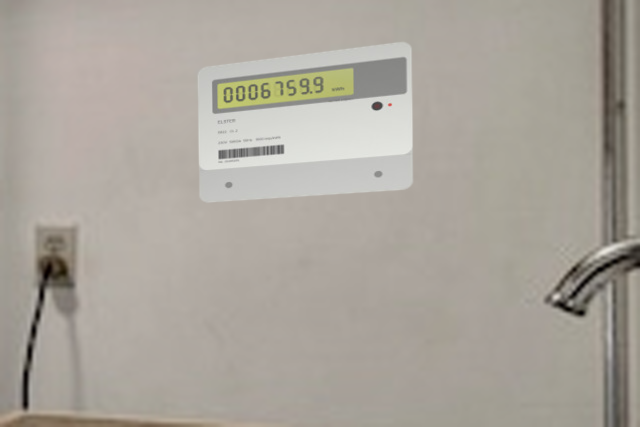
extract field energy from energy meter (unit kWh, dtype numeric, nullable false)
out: 6759.9 kWh
